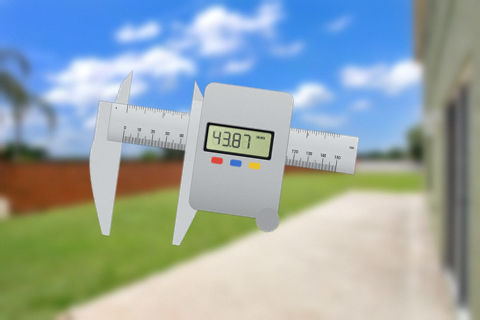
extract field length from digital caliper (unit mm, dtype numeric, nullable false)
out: 43.87 mm
